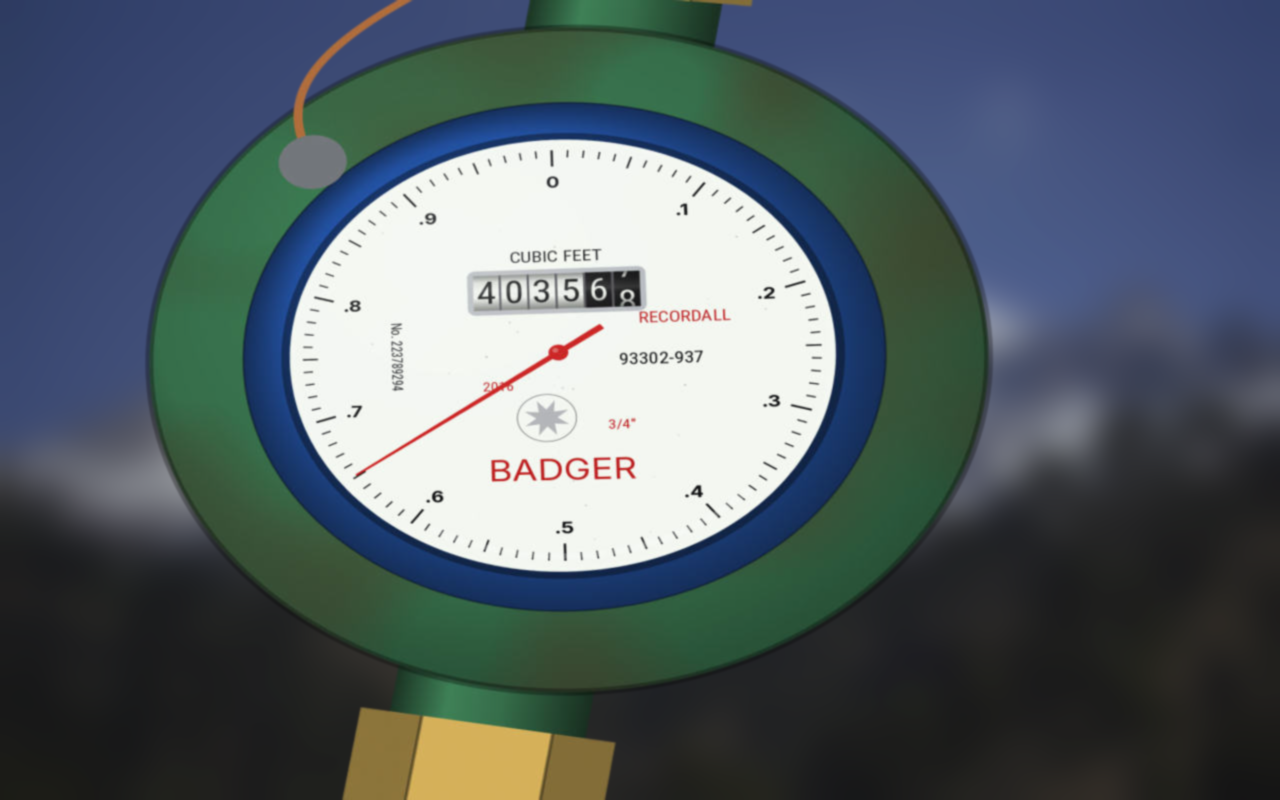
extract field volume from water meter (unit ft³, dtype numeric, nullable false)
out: 403567.65 ft³
